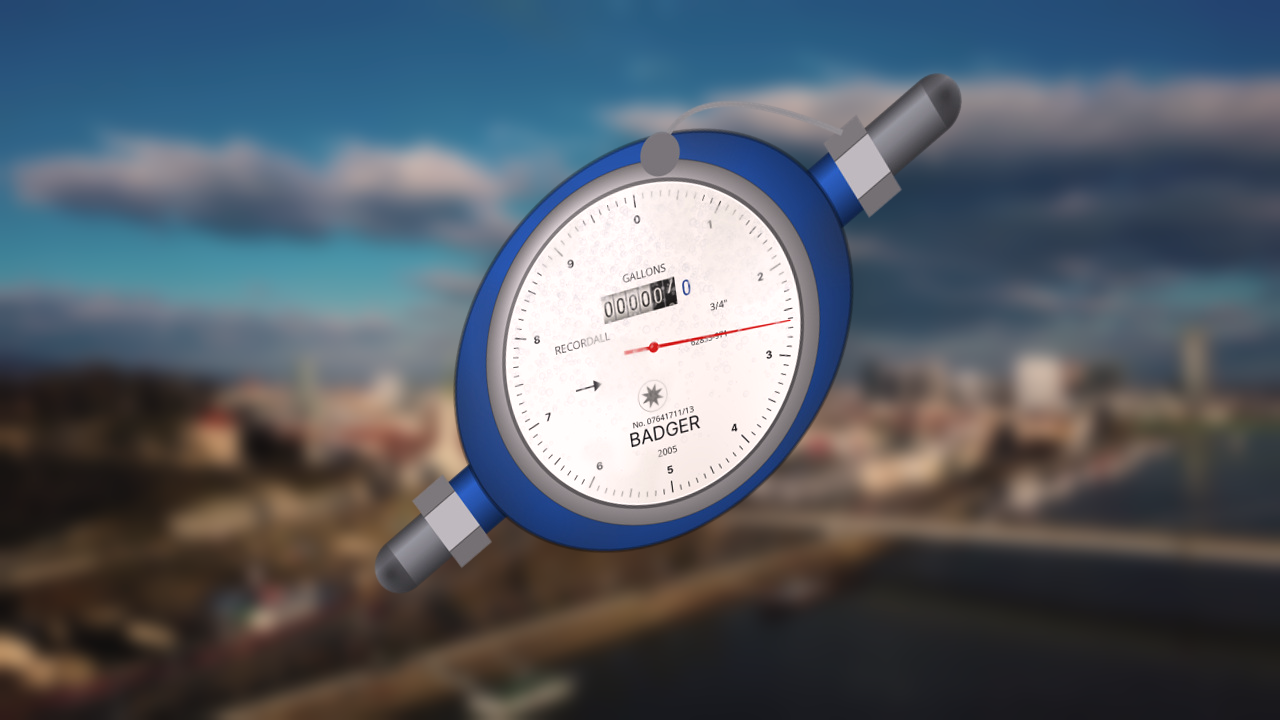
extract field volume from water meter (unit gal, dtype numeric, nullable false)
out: 72.6 gal
